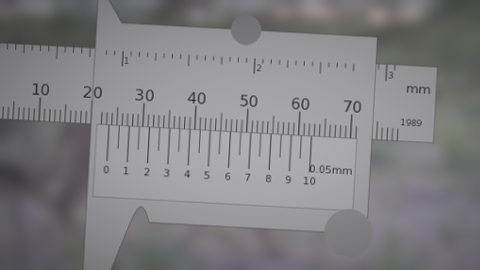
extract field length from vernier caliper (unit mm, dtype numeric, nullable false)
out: 23.5 mm
